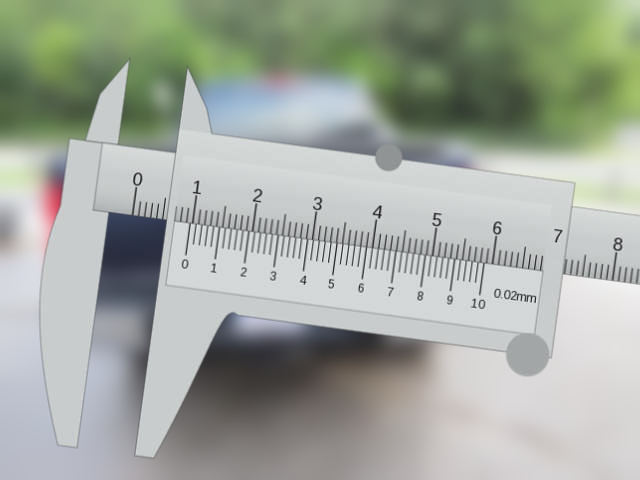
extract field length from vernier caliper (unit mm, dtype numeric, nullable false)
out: 9.6 mm
